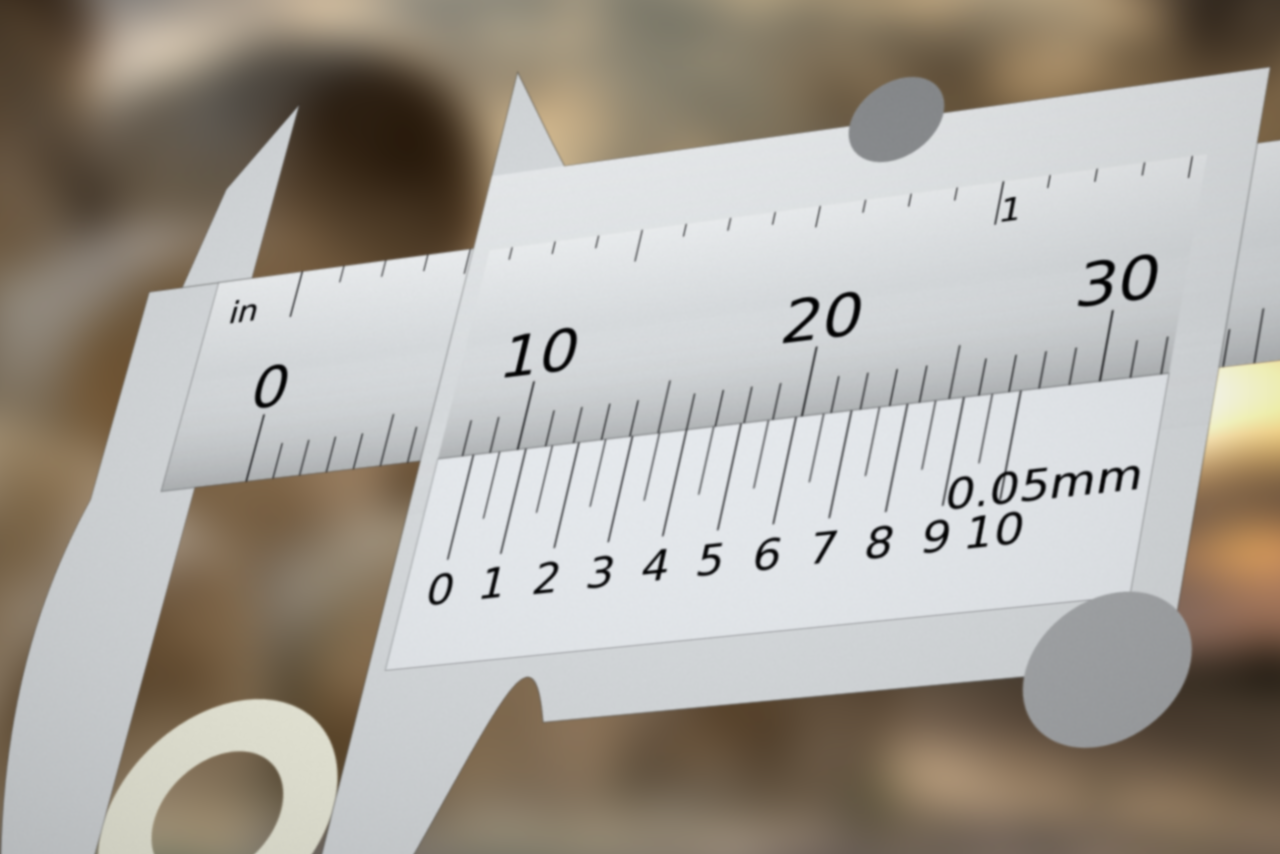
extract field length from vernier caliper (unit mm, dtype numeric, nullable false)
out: 8.4 mm
